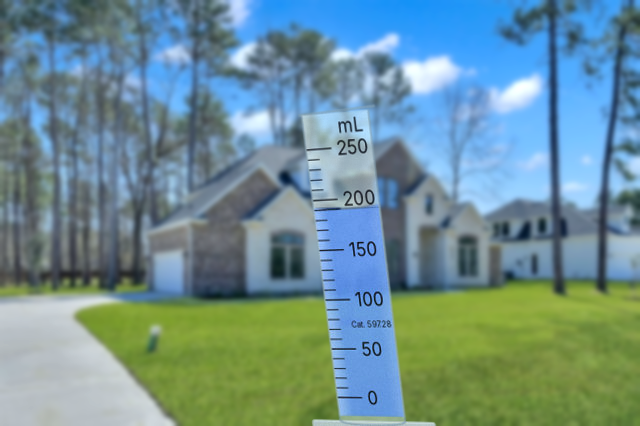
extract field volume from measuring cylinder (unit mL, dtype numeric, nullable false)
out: 190 mL
